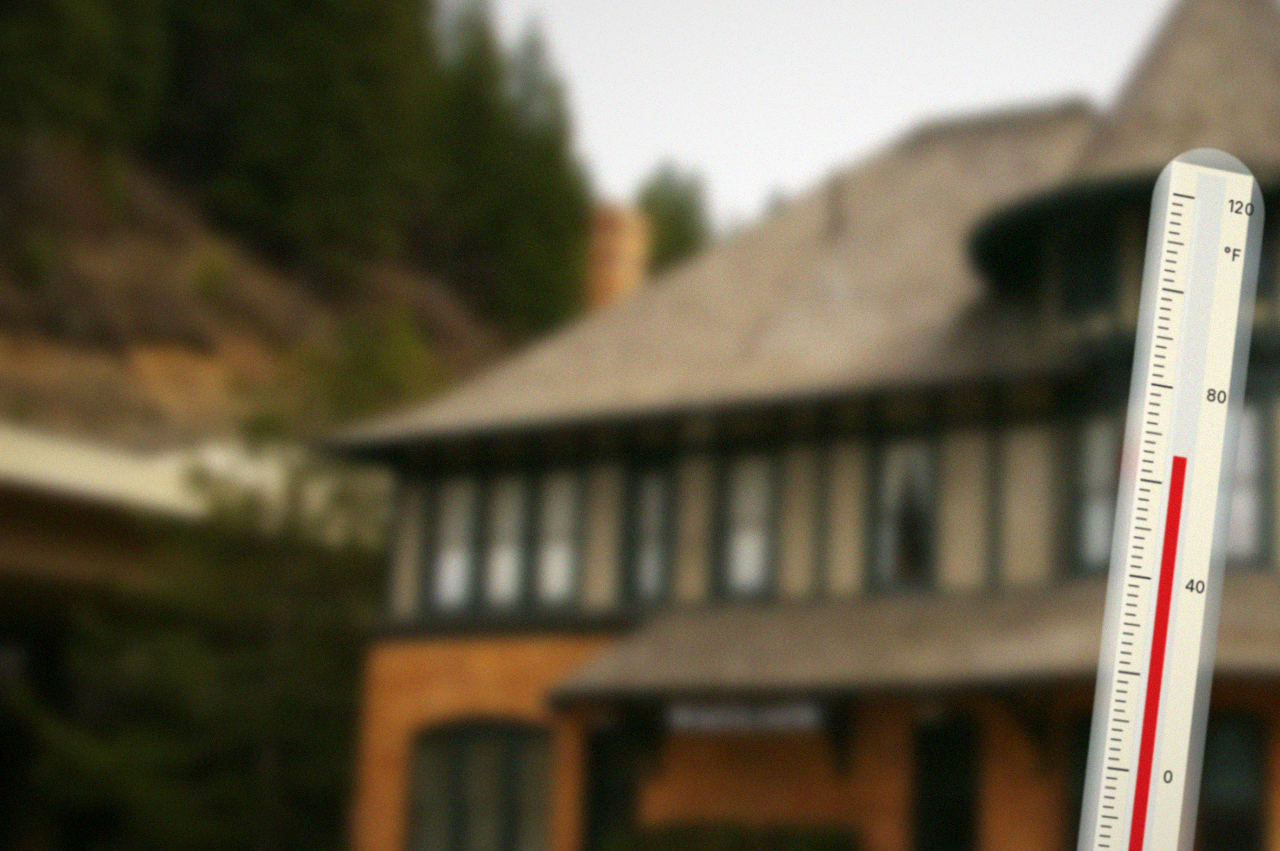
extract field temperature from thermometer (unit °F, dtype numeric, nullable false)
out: 66 °F
